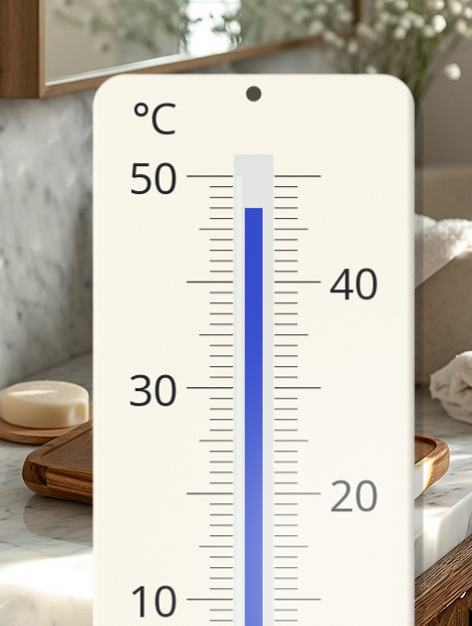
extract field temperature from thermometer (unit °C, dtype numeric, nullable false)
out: 47 °C
